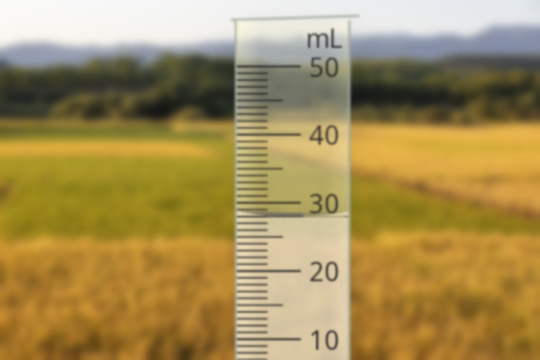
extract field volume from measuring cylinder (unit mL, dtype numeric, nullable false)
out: 28 mL
